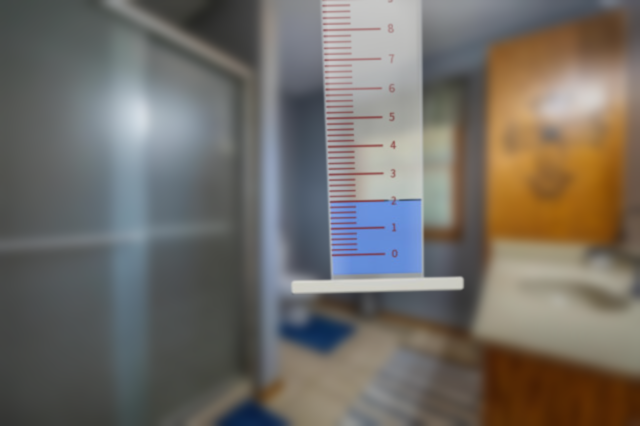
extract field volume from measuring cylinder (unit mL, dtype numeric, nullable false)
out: 2 mL
